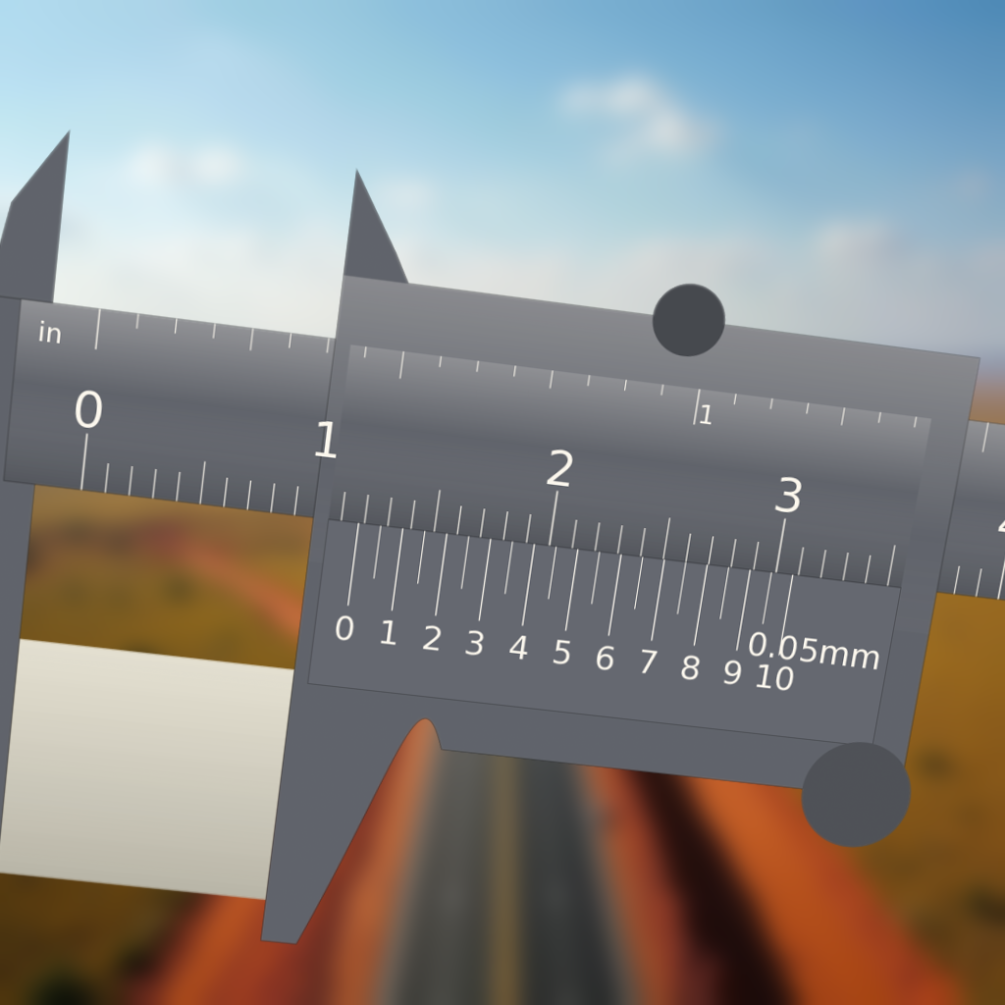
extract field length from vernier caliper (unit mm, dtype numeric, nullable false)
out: 11.75 mm
